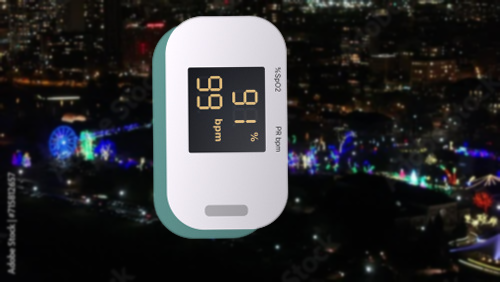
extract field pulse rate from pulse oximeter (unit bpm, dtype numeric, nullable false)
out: 99 bpm
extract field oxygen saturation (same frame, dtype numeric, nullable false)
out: 91 %
